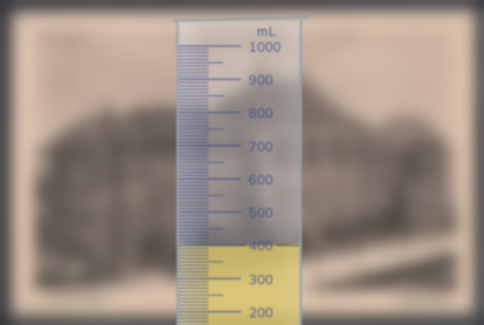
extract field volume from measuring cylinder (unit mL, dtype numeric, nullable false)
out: 400 mL
